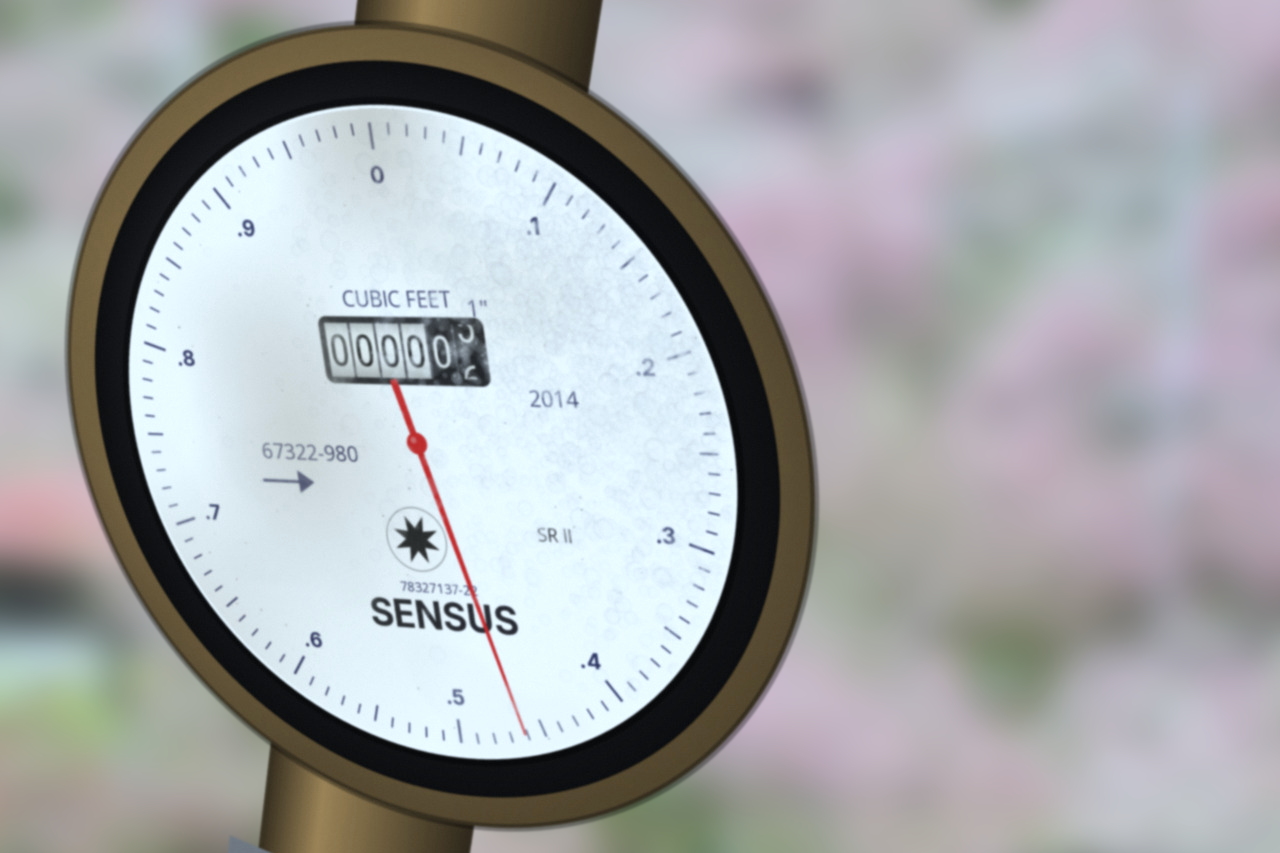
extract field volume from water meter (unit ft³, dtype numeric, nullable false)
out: 5.46 ft³
